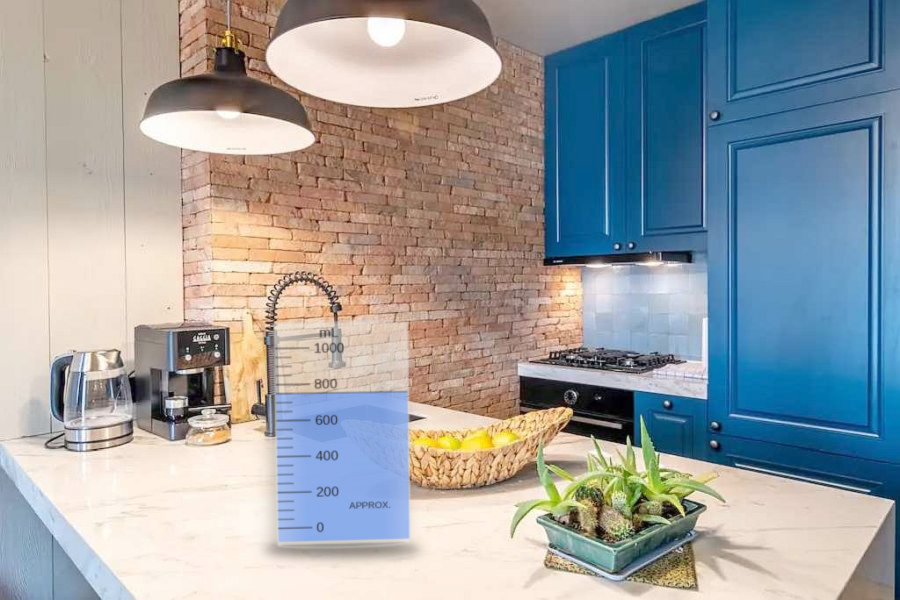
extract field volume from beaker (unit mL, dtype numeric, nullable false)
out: 750 mL
